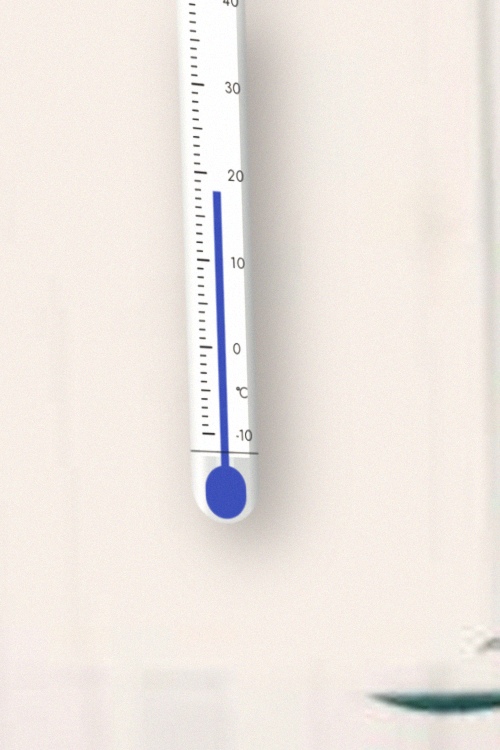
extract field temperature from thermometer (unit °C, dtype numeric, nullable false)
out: 18 °C
